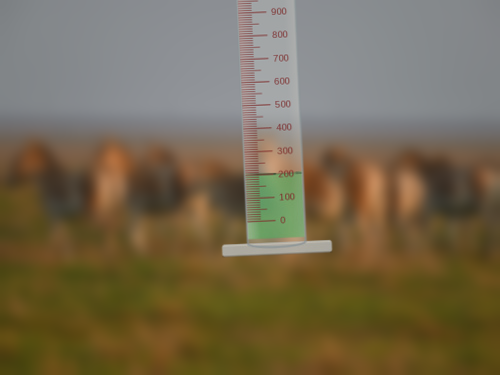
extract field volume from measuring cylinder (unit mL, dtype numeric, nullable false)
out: 200 mL
